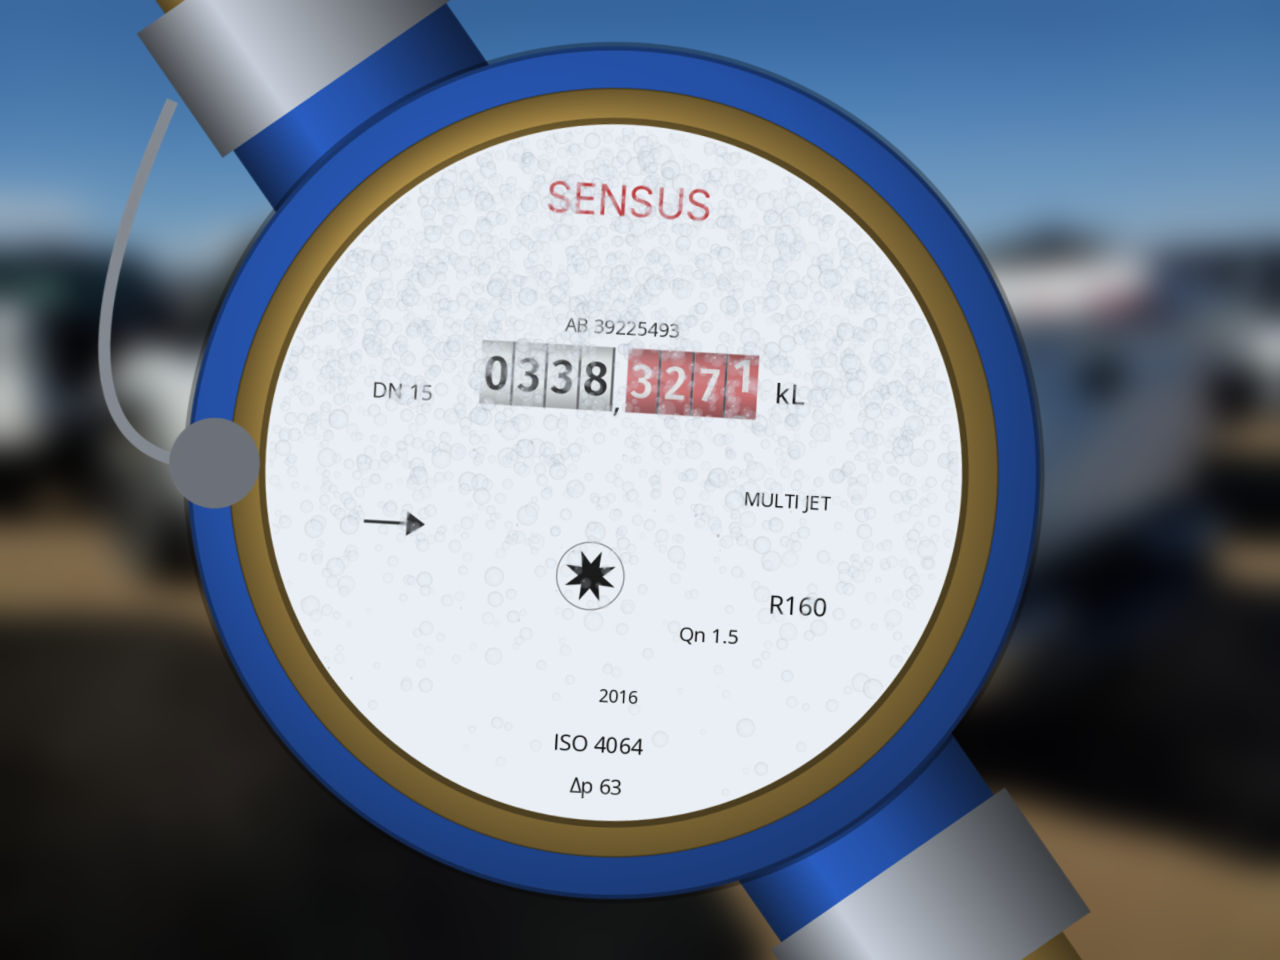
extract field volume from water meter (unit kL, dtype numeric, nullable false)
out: 338.3271 kL
